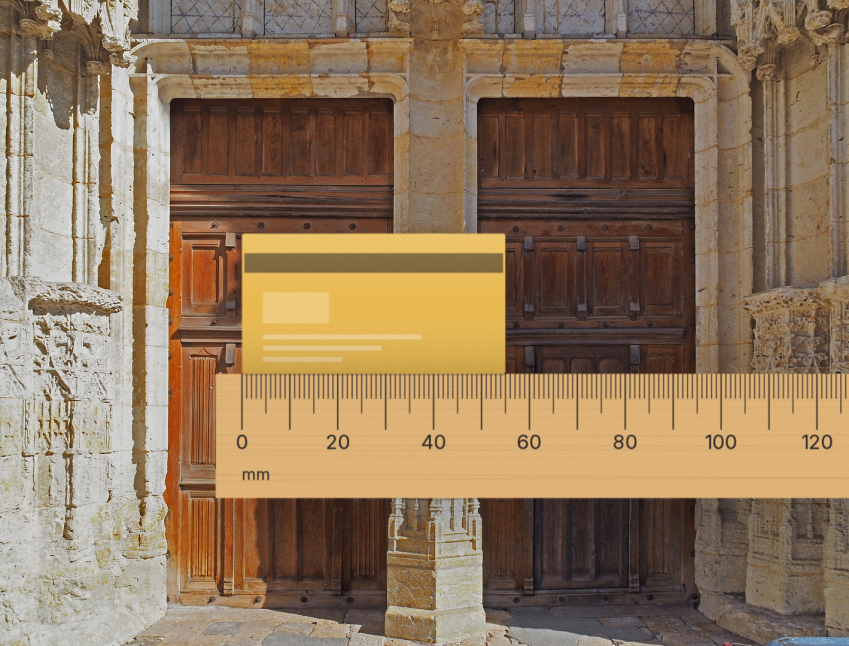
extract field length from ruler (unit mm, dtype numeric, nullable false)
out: 55 mm
